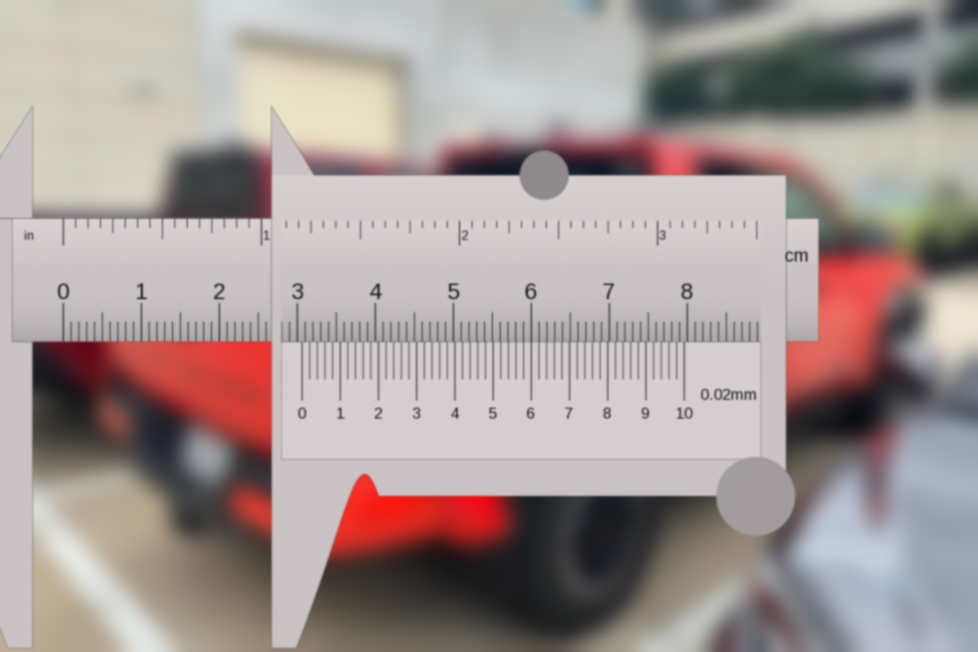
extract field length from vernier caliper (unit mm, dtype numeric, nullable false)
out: 30.6 mm
